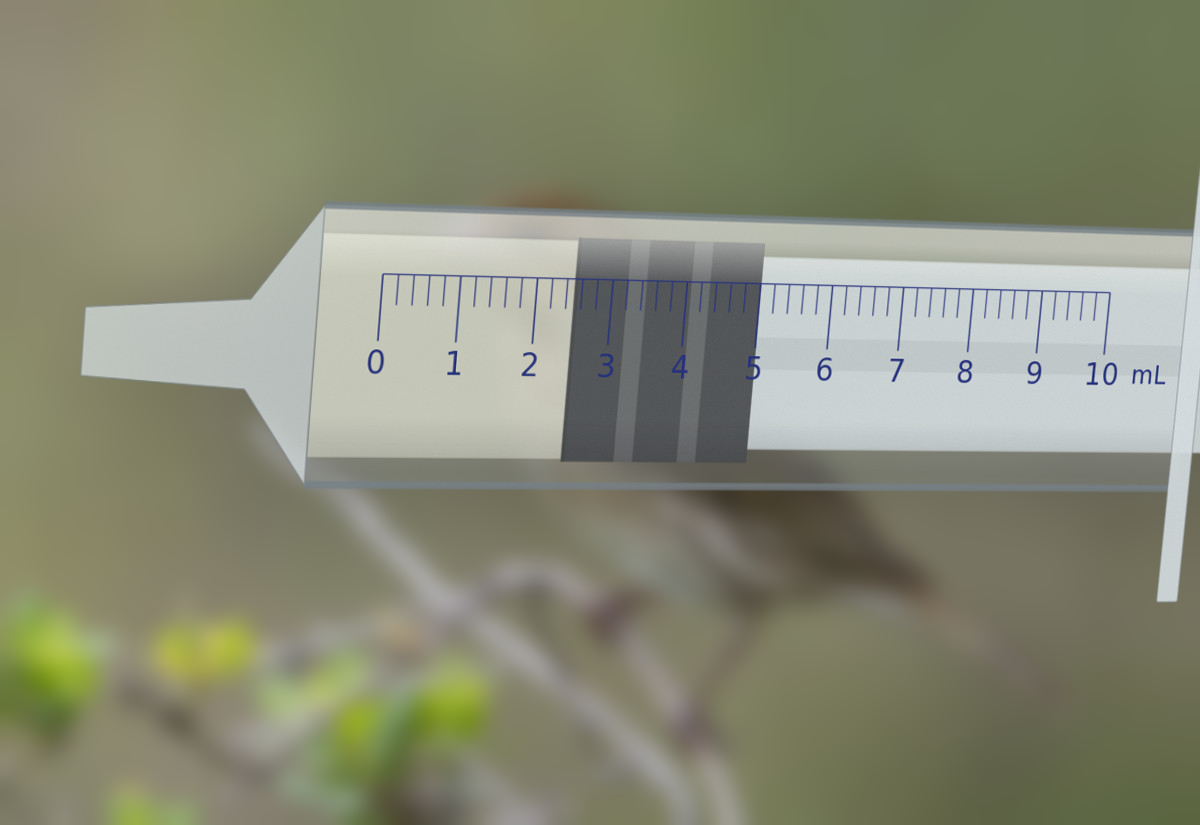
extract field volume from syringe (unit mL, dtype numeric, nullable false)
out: 2.5 mL
